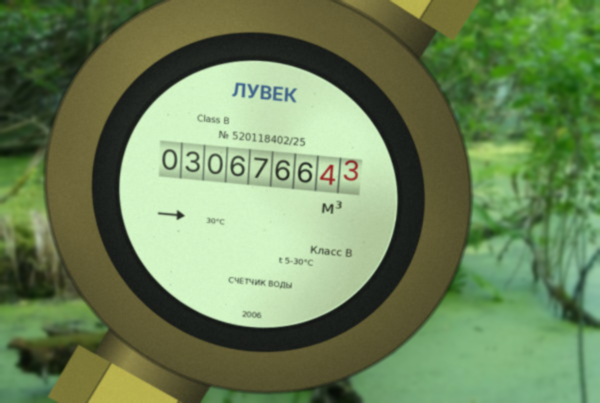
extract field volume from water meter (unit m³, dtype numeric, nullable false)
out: 306766.43 m³
